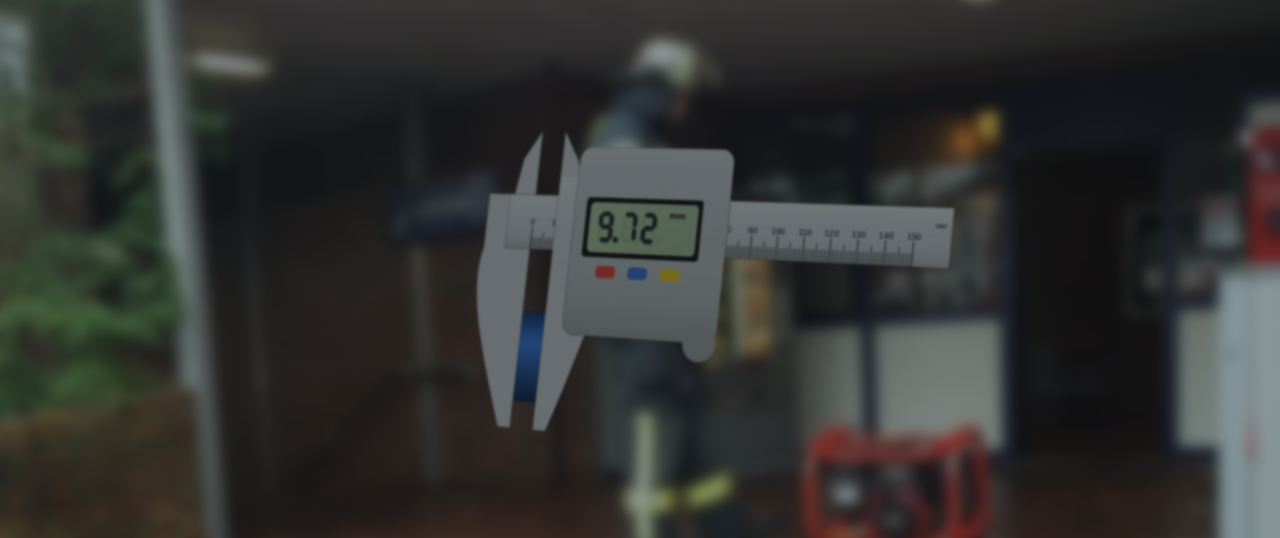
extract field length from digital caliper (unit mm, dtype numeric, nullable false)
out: 9.72 mm
